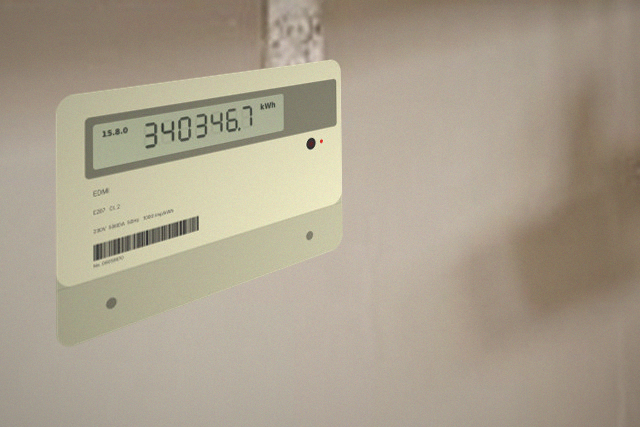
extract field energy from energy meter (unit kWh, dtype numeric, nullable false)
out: 340346.7 kWh
